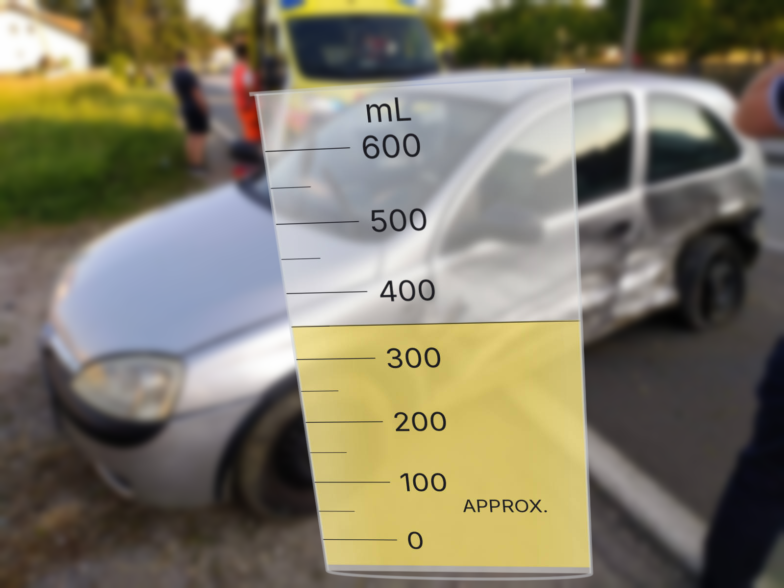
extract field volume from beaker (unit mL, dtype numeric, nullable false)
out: 350 mL
